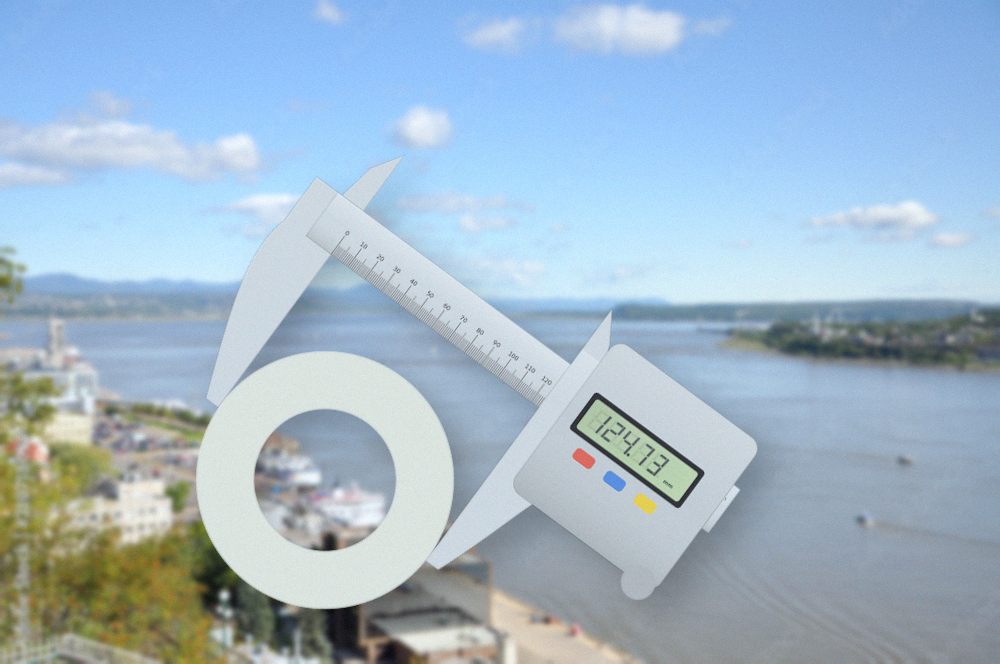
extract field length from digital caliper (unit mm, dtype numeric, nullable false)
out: 124.73 mm
